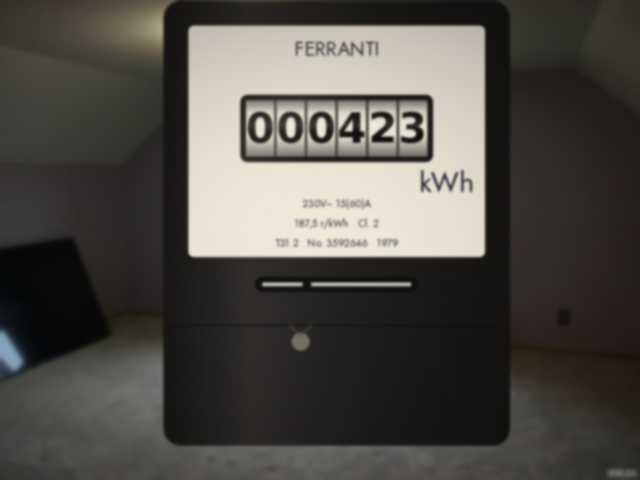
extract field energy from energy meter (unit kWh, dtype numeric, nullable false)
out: 423 kWh
